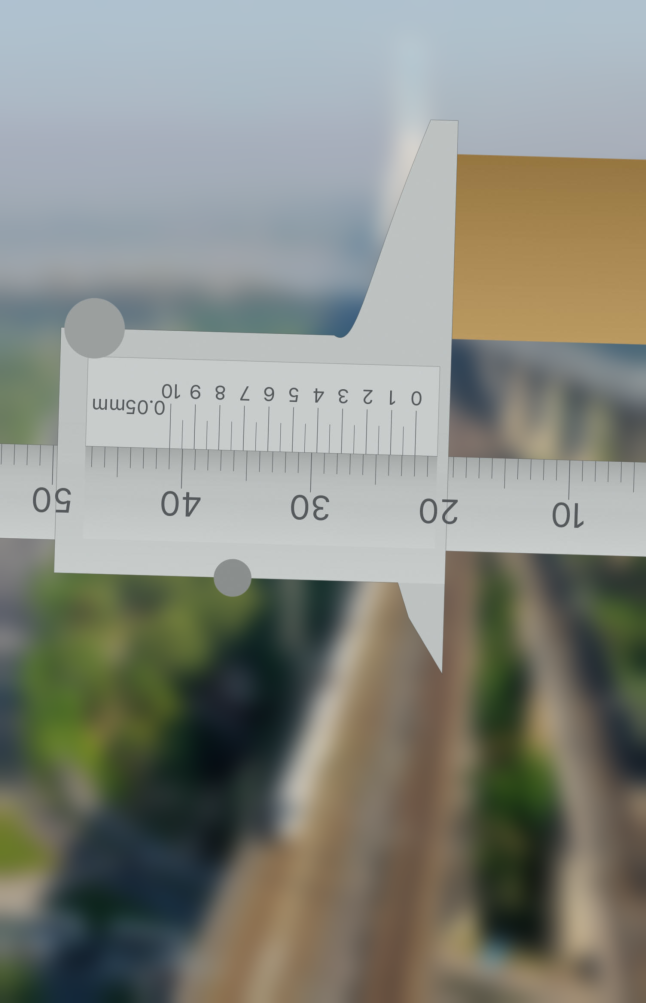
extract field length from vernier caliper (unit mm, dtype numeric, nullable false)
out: 22.0 mm
